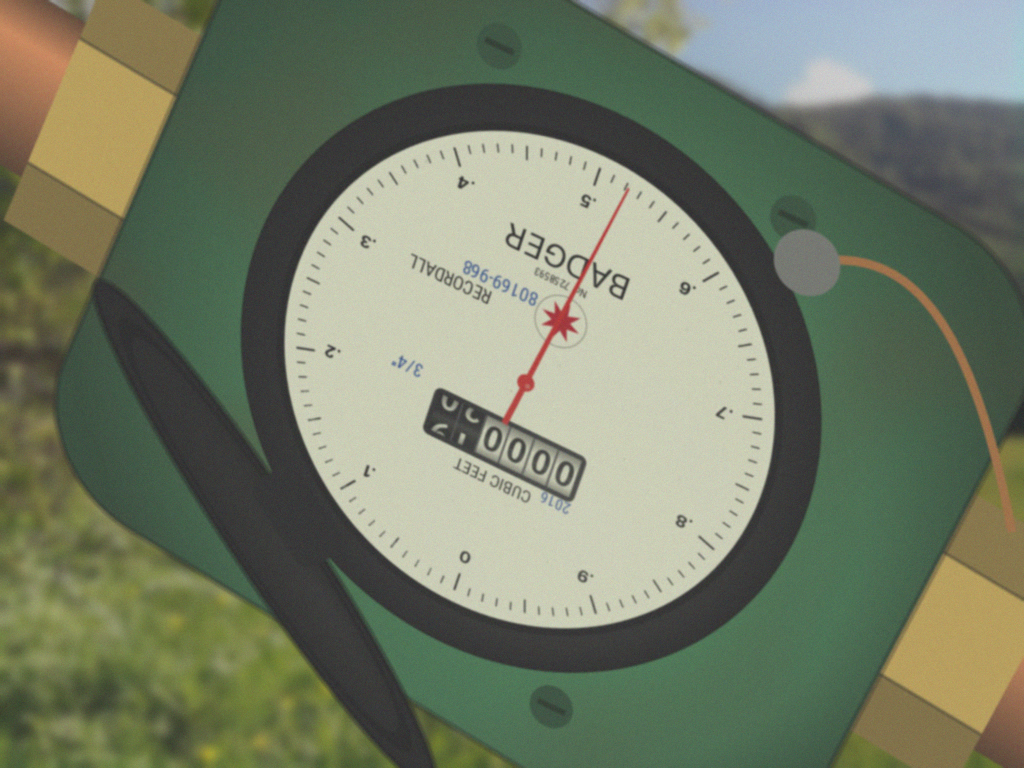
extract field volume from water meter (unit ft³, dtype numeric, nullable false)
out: 19.52 ft³
